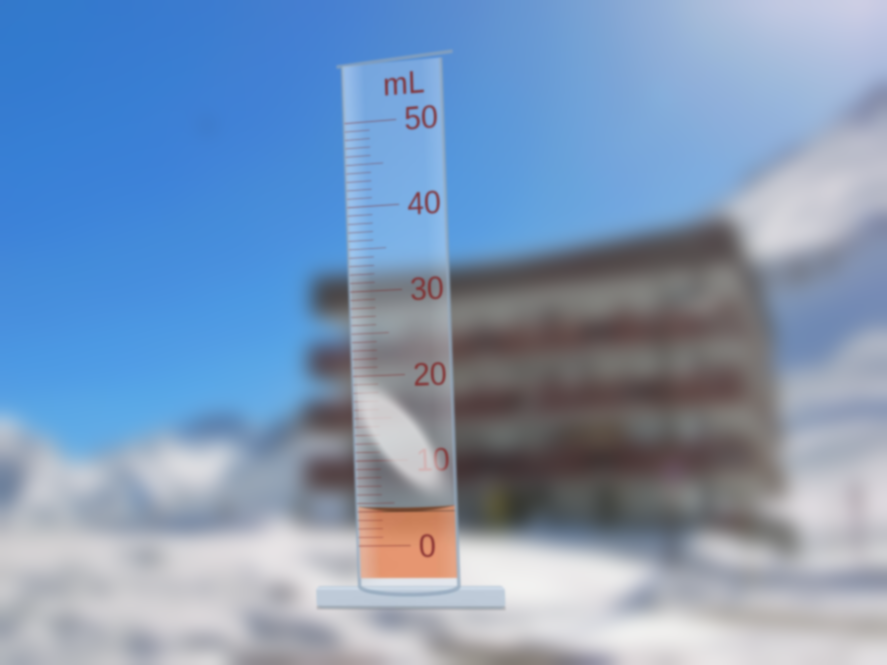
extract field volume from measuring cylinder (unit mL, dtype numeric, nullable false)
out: 4 mL
